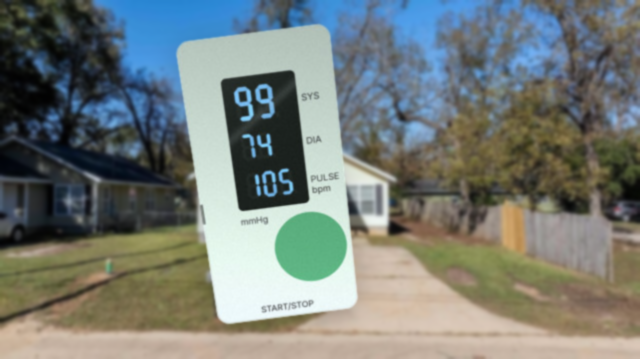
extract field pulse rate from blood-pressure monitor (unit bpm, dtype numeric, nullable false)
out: 105 bpm
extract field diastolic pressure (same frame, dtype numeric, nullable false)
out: 74 mmHg
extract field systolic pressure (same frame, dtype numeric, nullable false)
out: 99 mmHg
